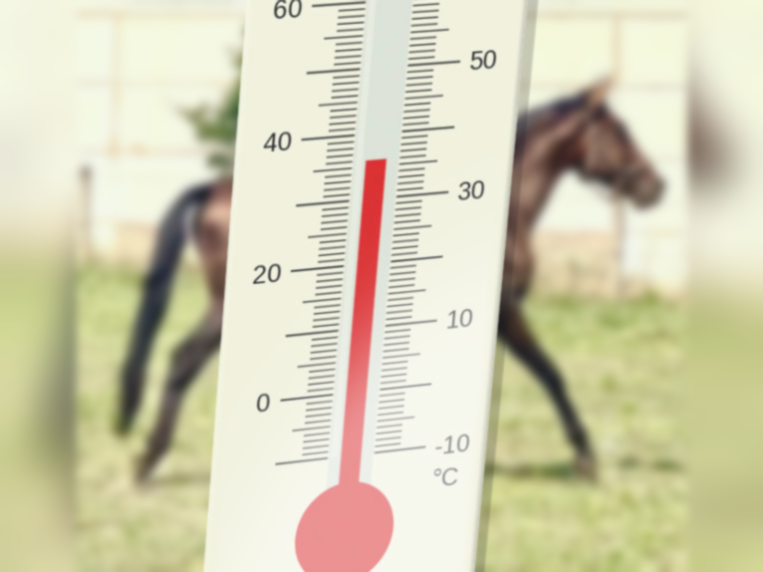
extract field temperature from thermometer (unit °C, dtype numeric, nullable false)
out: 36 °C
